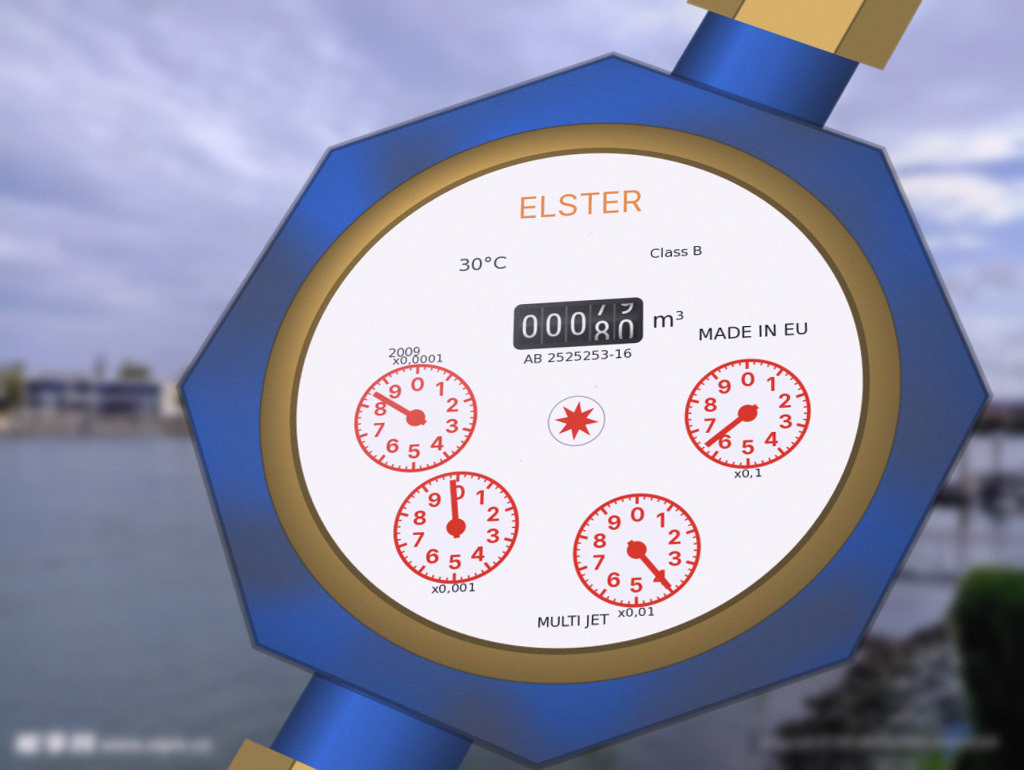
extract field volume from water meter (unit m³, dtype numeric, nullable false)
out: 79.6398 m³
